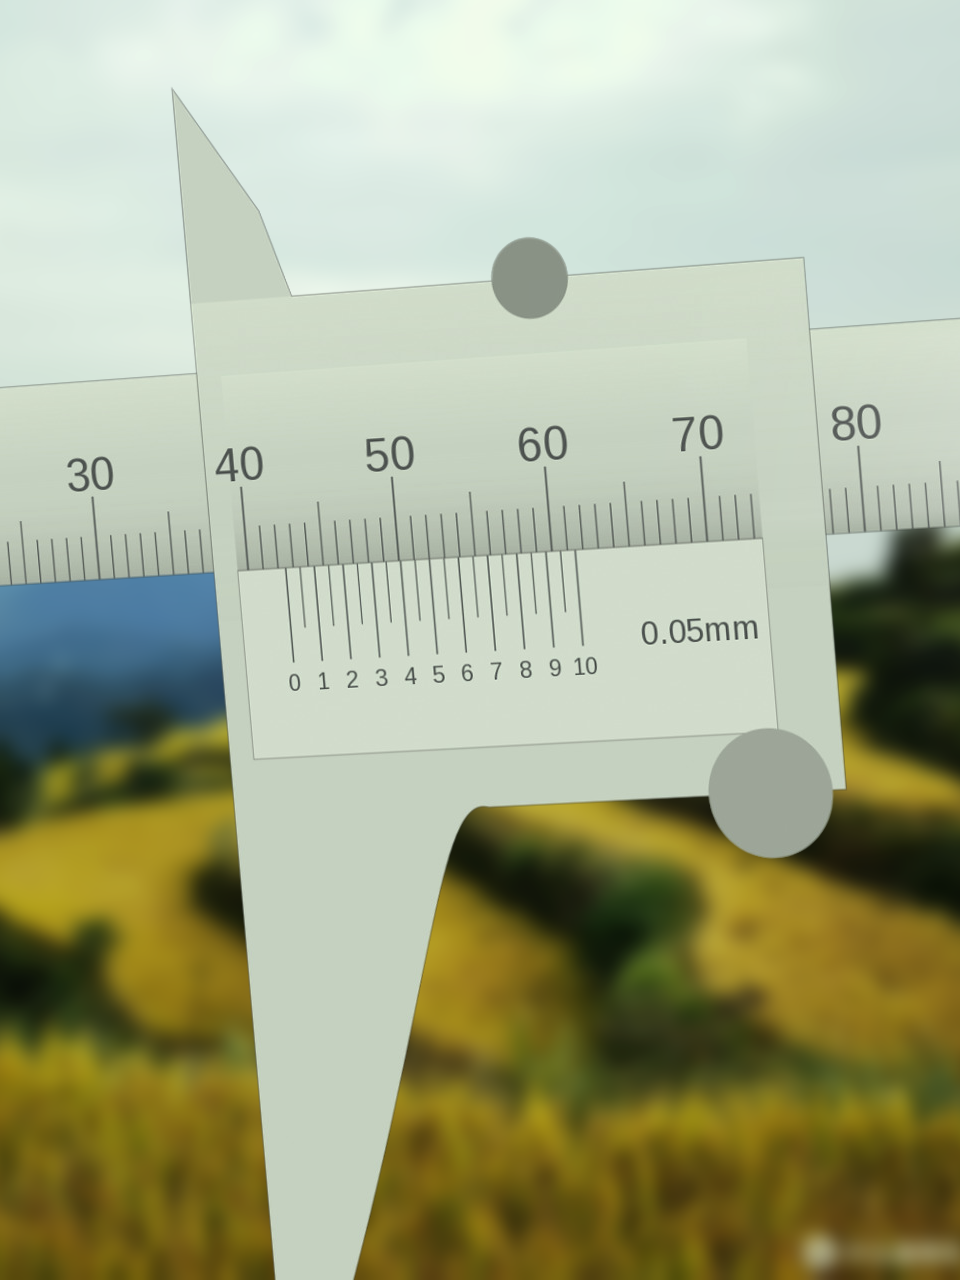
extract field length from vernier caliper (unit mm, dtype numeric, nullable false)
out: 42.5 mm
